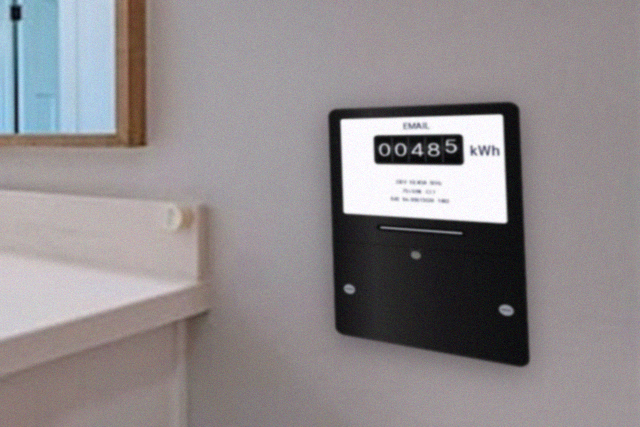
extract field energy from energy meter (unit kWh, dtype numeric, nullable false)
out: 485 kWh
